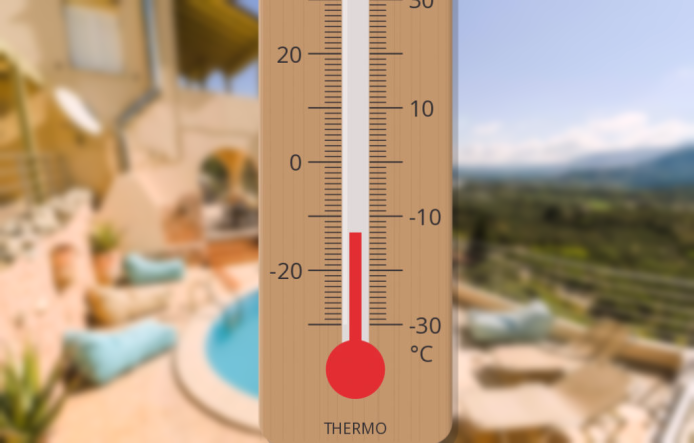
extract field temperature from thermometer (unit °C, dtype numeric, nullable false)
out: -13 °C
